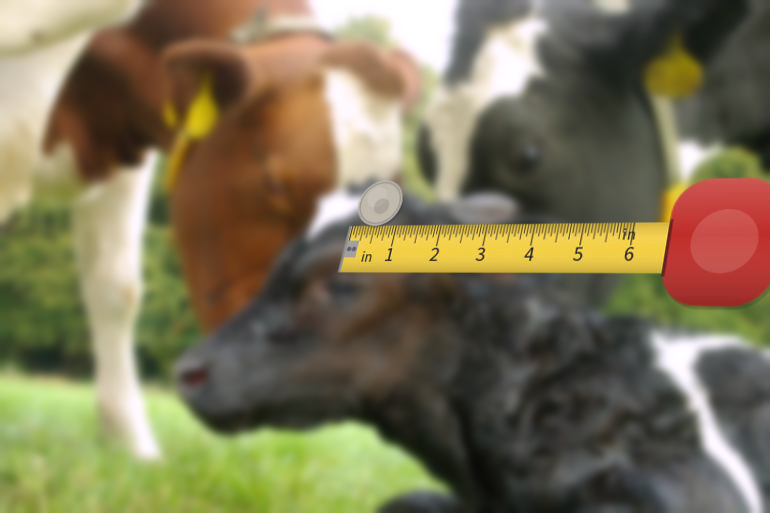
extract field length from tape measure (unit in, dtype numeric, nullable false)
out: 1 in
